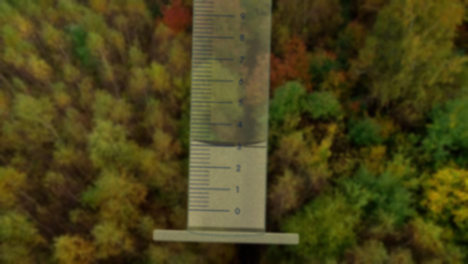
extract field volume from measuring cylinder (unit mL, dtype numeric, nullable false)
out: 3 mL
